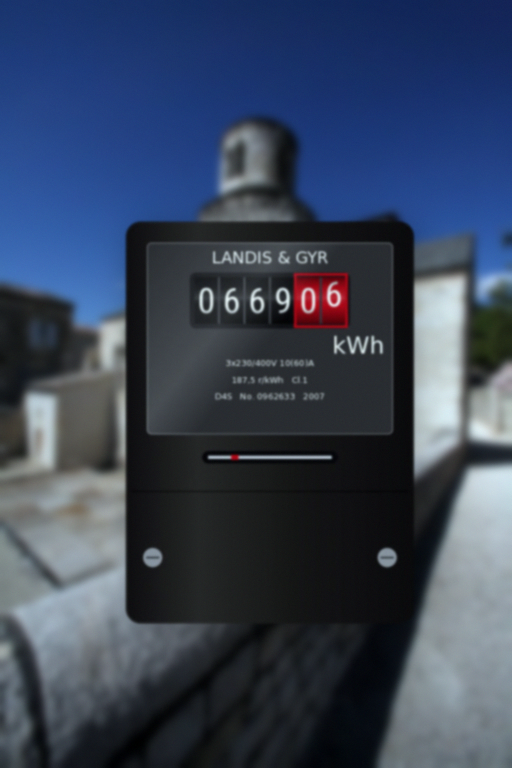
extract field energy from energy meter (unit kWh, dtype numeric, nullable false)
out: 669.06 kWh
